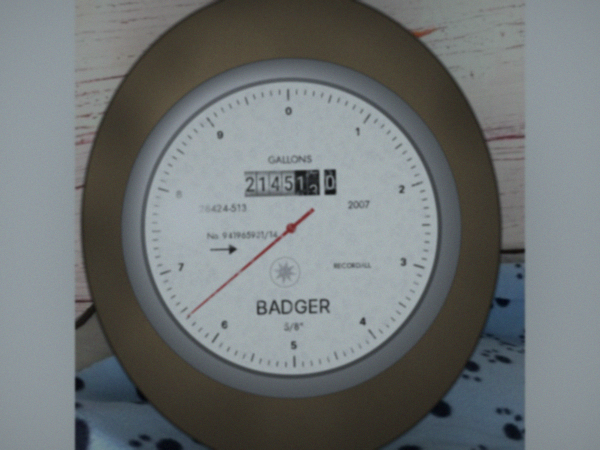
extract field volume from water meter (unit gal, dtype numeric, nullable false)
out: 2145126.4 gal
